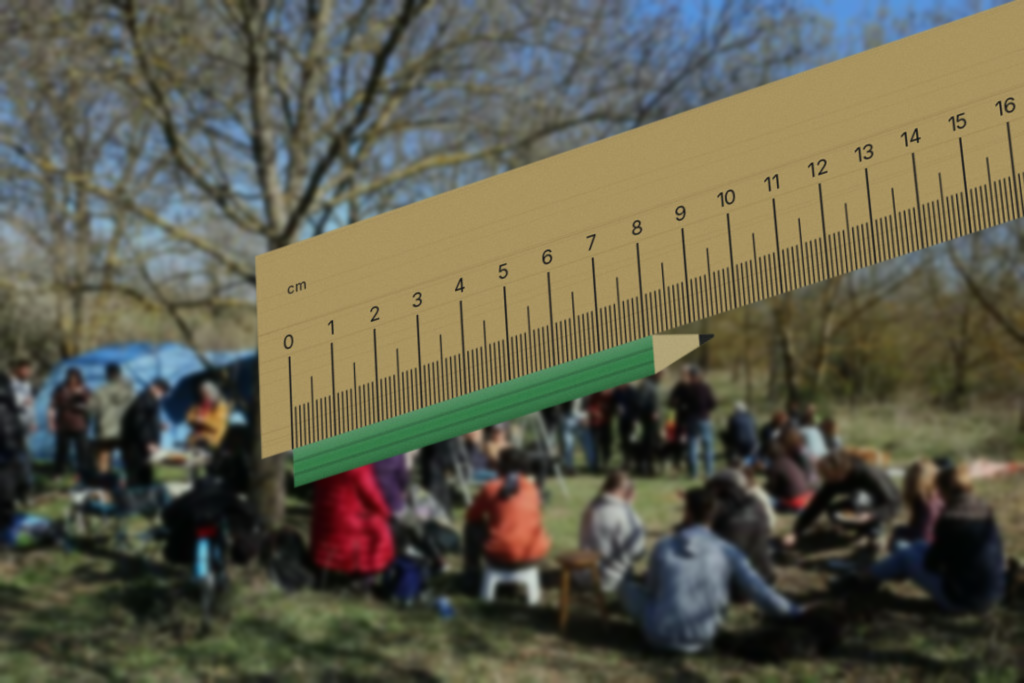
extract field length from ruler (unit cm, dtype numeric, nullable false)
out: 9.5 cm
